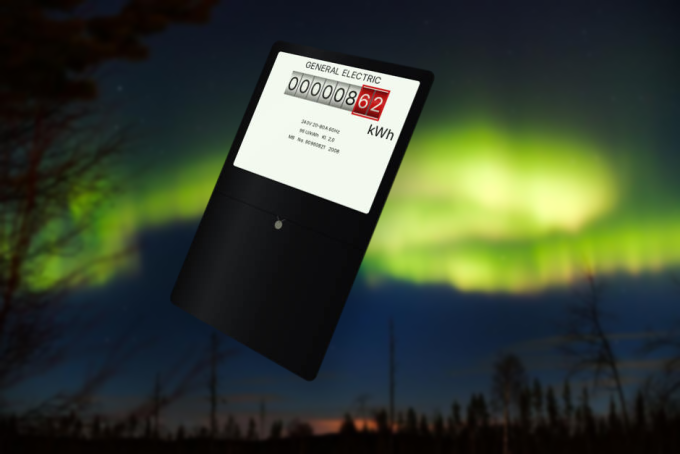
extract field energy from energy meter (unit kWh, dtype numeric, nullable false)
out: 8.62 kWh
